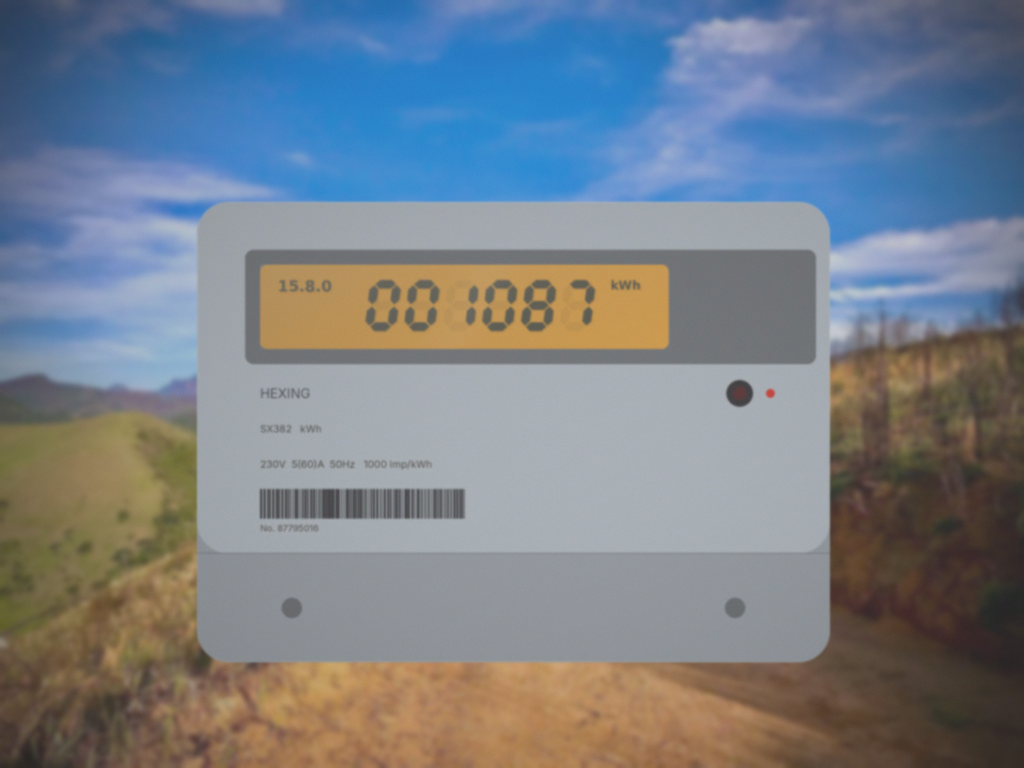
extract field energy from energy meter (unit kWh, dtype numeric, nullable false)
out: 1087 kWh
